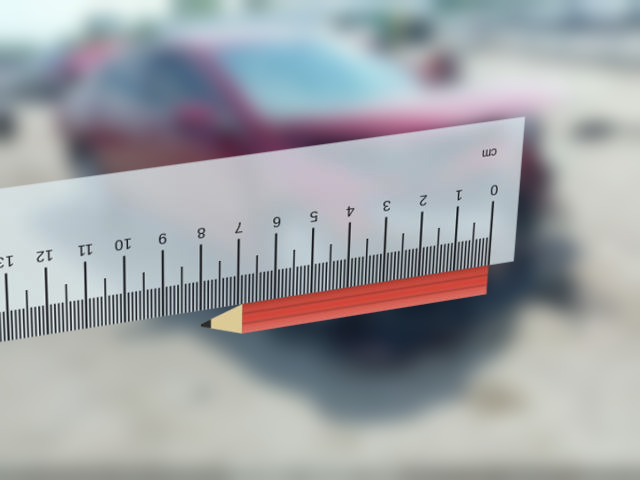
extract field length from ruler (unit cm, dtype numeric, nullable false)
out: 8 cm
